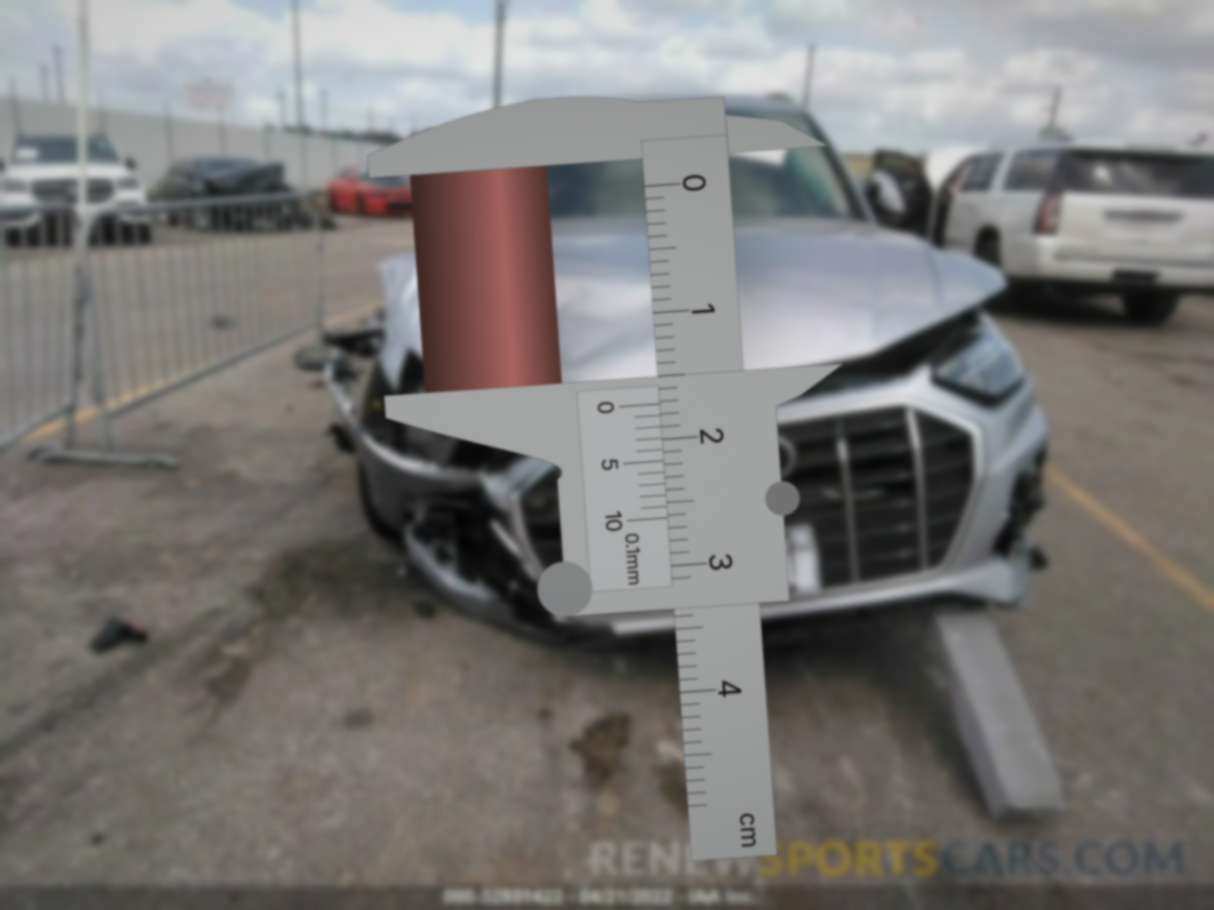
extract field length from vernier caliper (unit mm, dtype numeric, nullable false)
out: 17.2 mm
